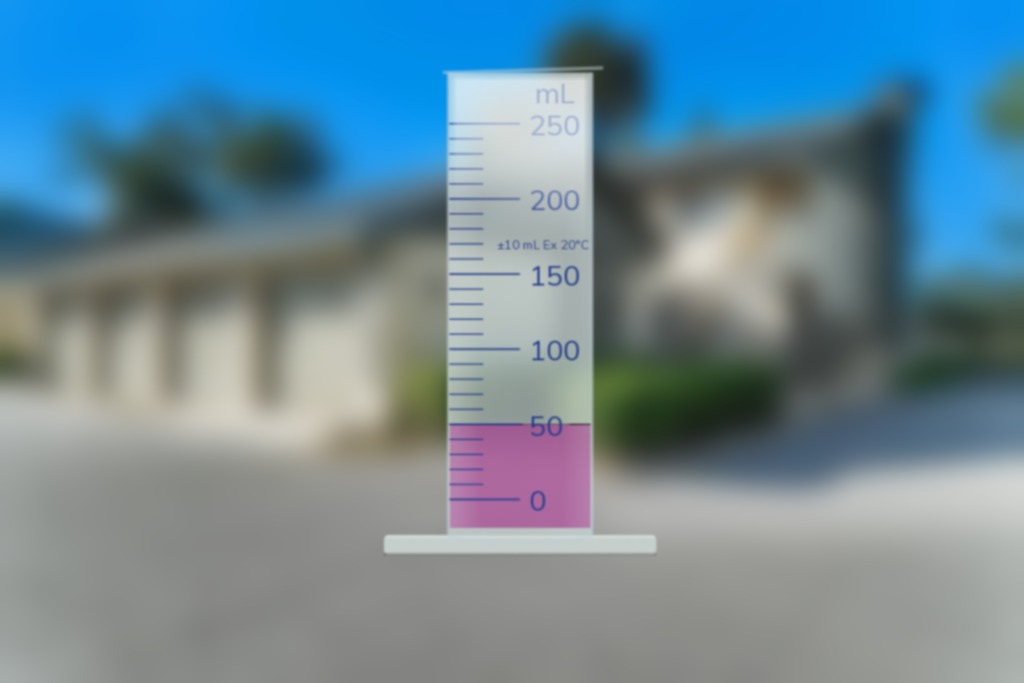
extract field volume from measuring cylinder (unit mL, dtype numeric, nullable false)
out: 50 mL
